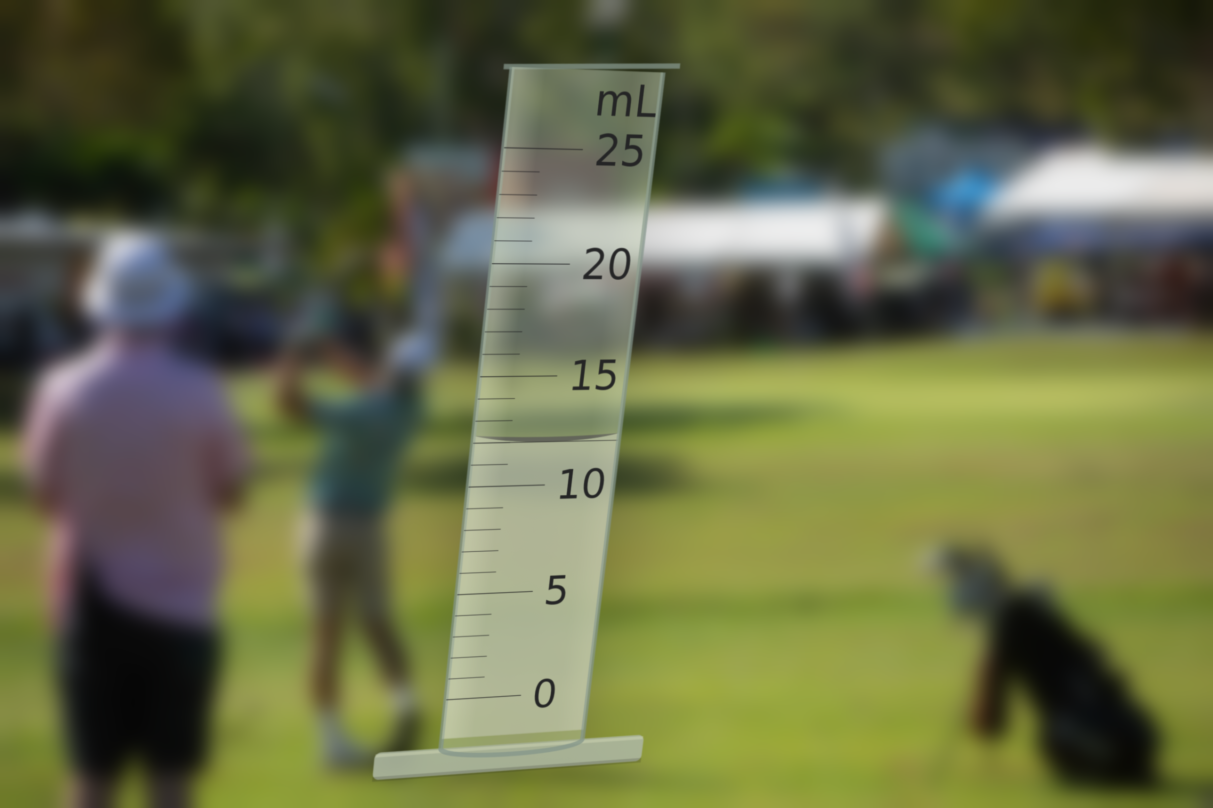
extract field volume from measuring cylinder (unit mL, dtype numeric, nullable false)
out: 12 mL
